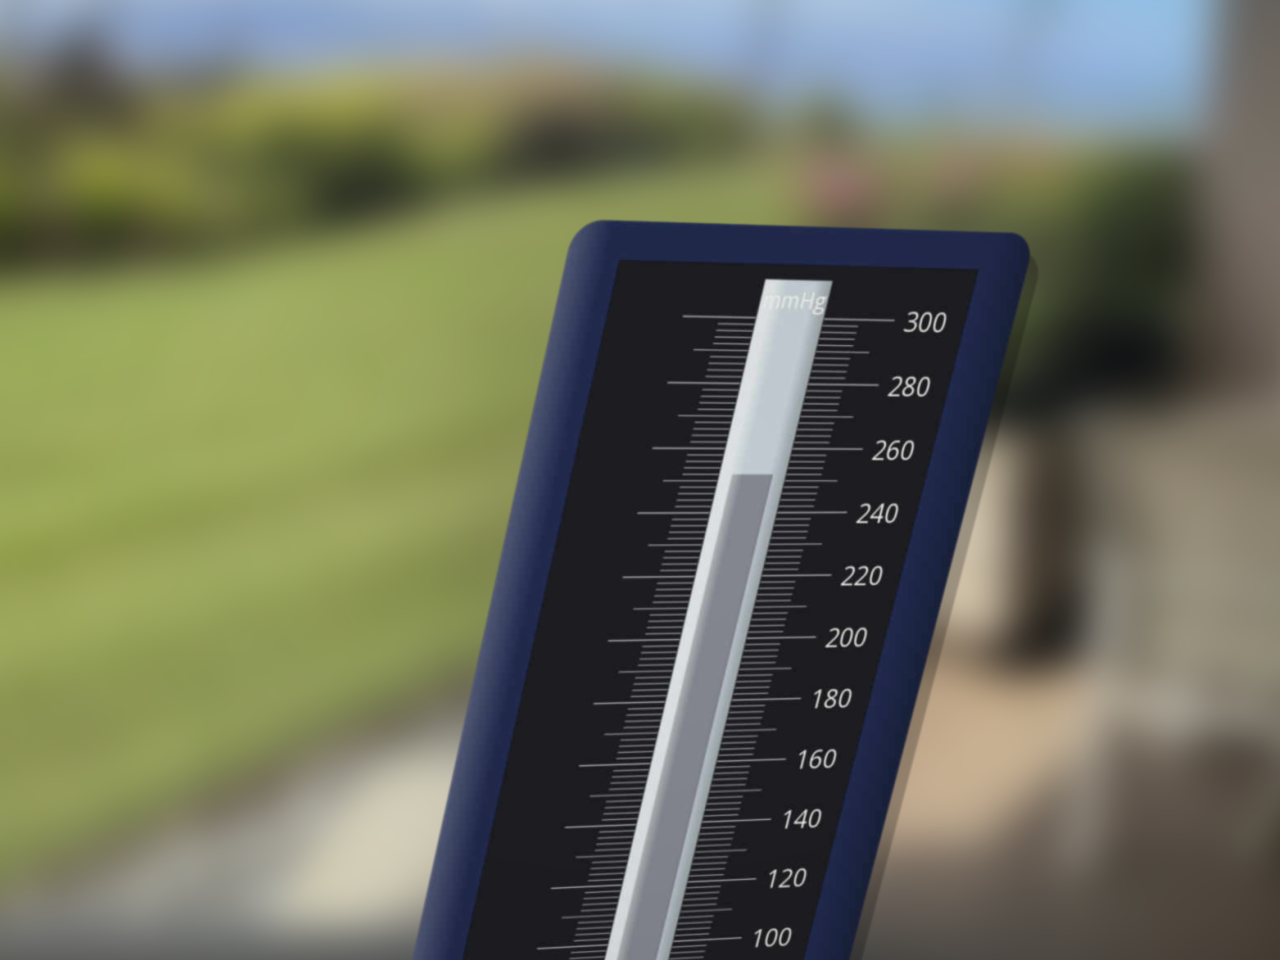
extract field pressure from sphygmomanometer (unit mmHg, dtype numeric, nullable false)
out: 252 mmHg
